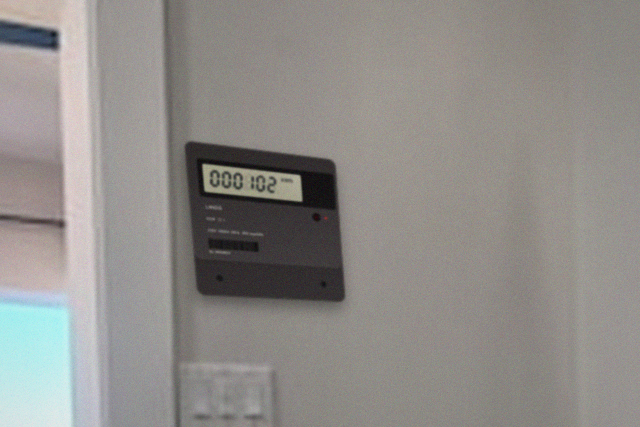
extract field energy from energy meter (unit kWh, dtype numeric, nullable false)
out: 102 kWh
